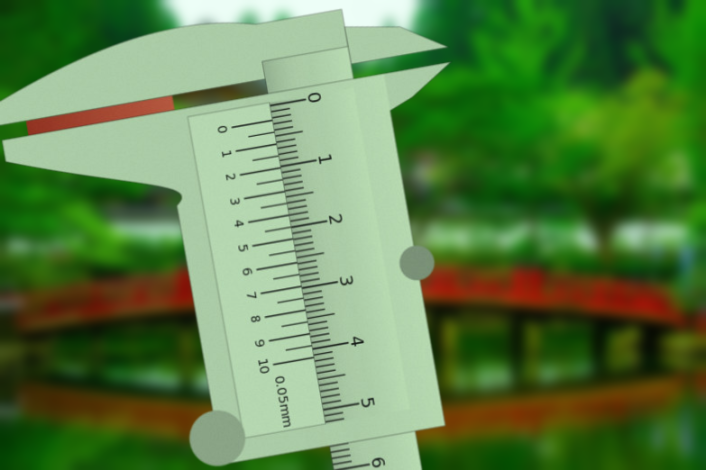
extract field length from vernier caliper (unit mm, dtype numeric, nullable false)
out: 2.4 mm
